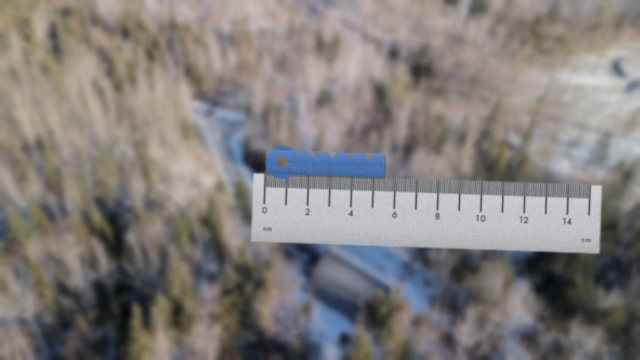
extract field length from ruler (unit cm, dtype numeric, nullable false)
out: 5.5 cm
